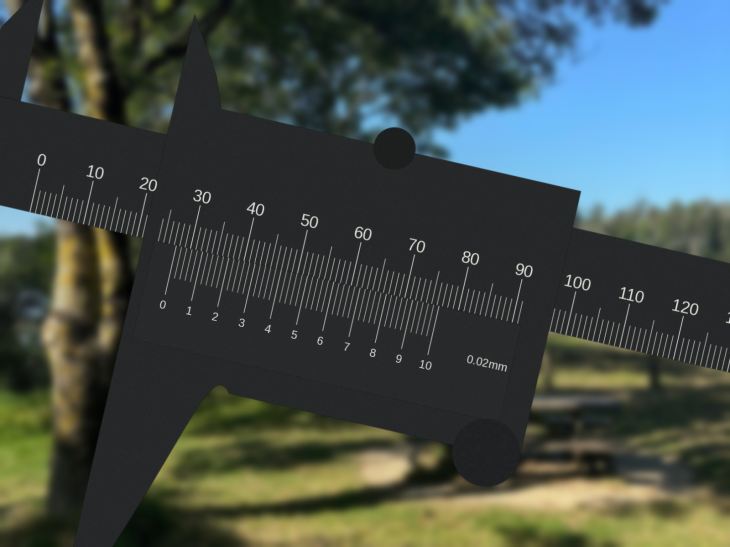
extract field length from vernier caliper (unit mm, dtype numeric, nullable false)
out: 27.4 mm
